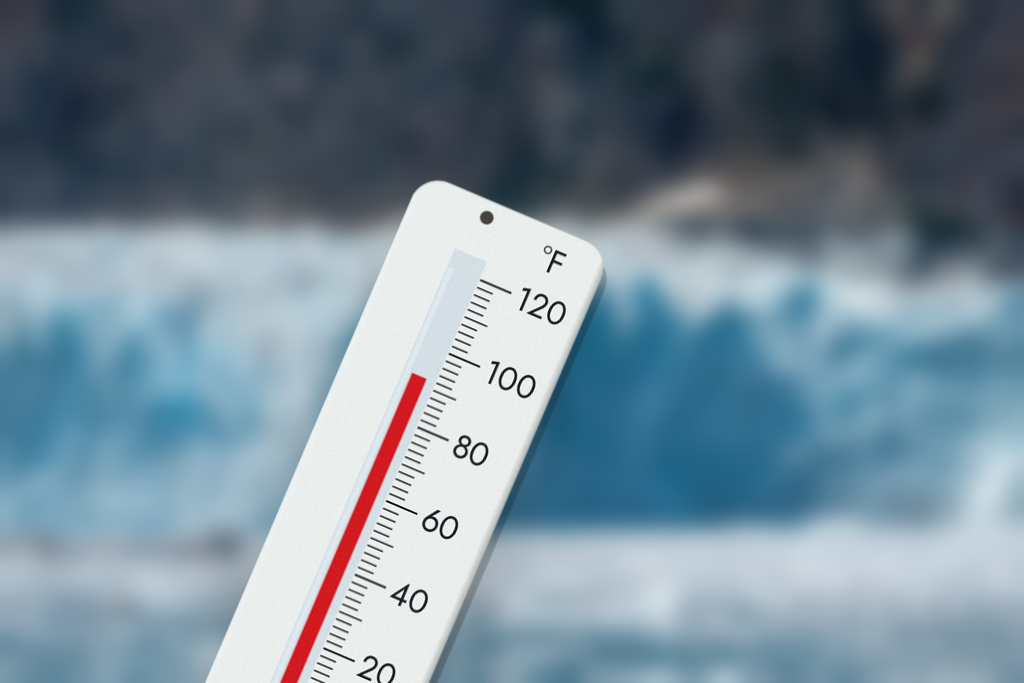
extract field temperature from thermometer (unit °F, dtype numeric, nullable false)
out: 92 °F
